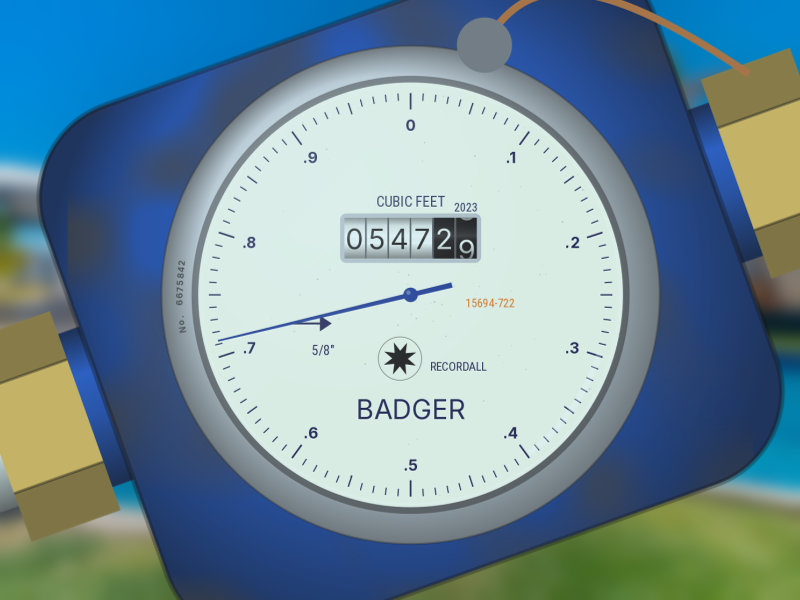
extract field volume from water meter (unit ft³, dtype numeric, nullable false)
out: 54728.71 ft³
